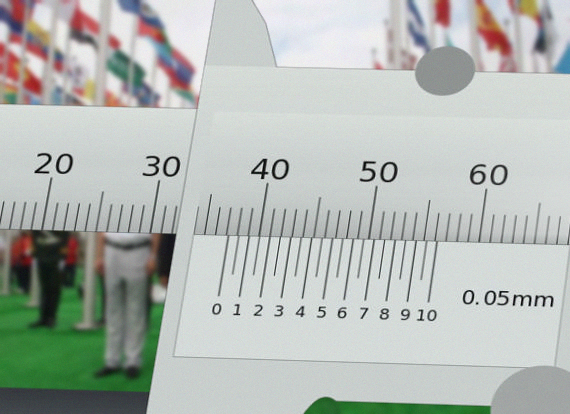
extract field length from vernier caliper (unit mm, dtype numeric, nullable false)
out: 37.2 mm
